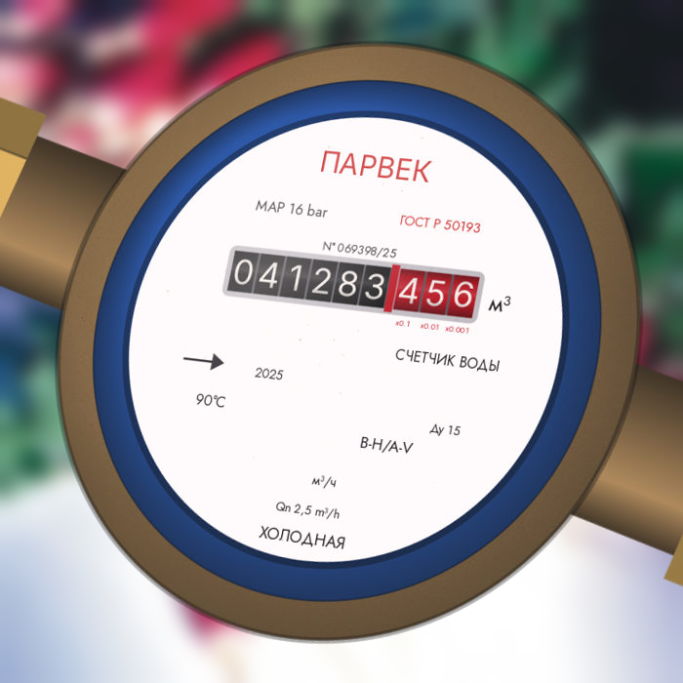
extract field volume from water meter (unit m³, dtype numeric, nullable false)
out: 41283.456 m³
